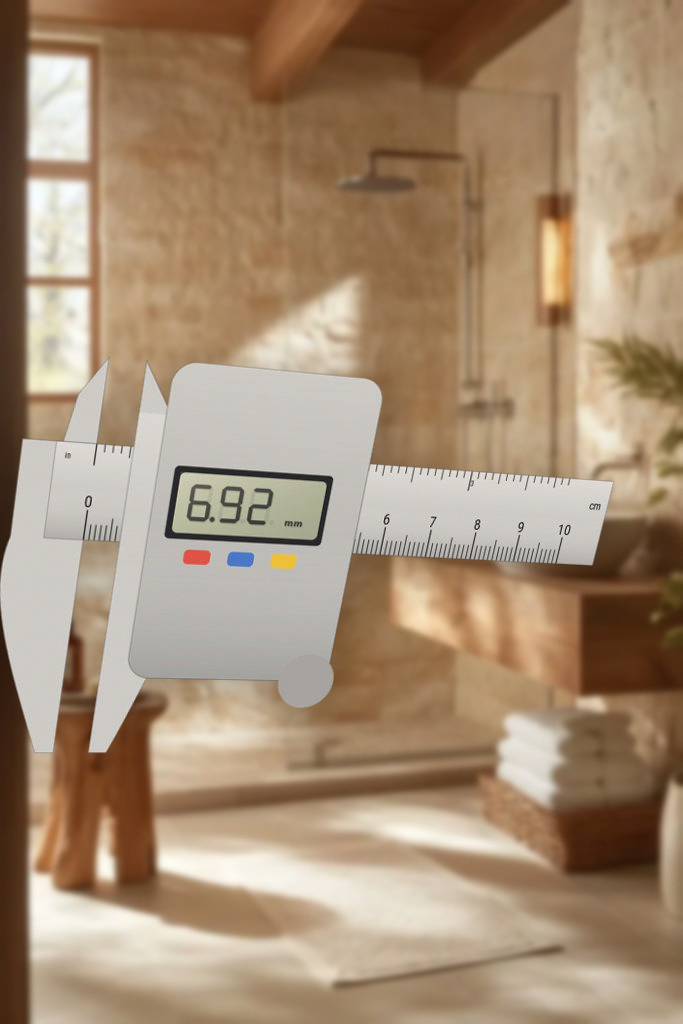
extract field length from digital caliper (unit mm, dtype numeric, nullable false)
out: 6.92 mm
